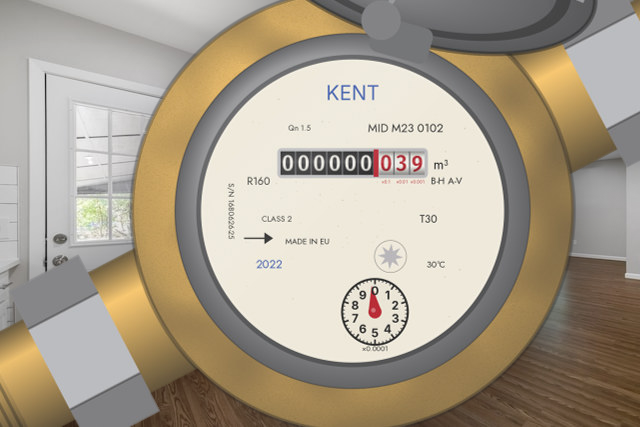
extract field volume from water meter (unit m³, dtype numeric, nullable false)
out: 0.0389 m³
